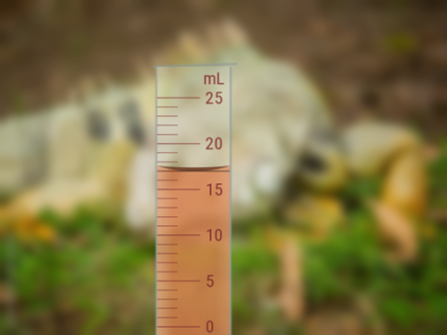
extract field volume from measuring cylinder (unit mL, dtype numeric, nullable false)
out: 17 mL
